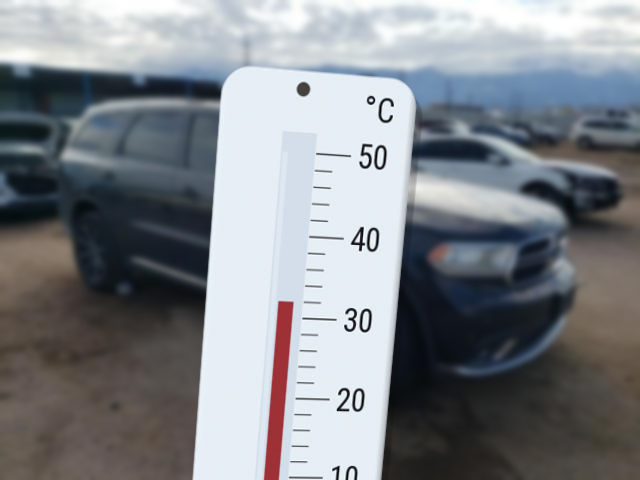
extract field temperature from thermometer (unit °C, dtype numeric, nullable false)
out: 32 °C
